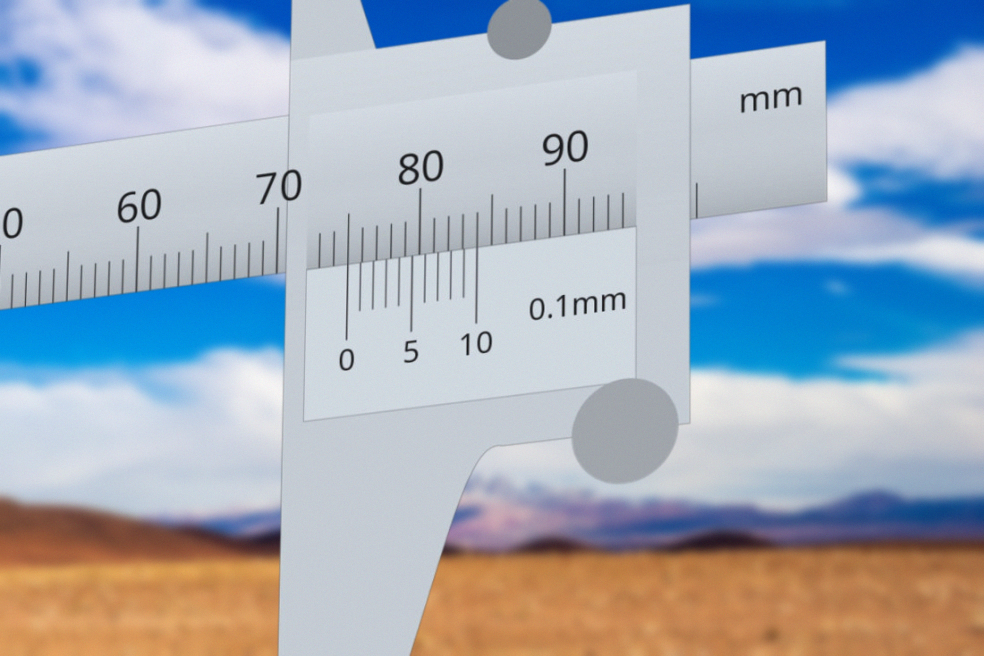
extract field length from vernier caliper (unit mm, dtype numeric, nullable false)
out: 75.0 mm
